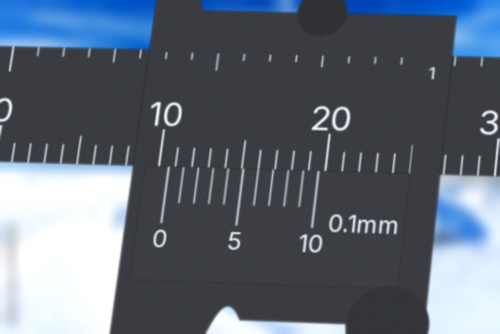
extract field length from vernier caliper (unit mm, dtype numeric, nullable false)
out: 10.6 mm
